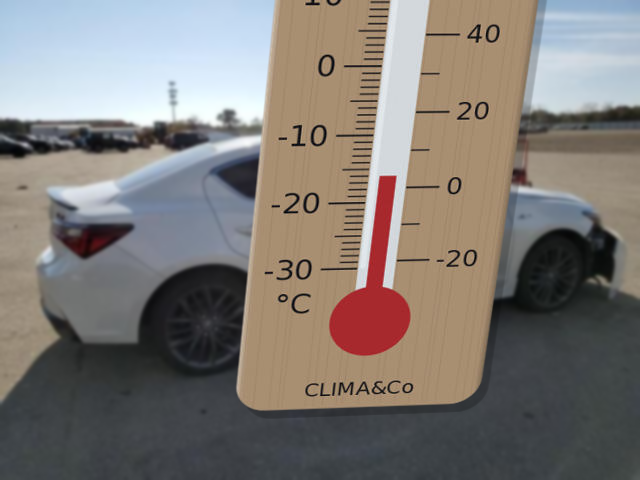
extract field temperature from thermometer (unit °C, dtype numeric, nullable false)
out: -16 °C
